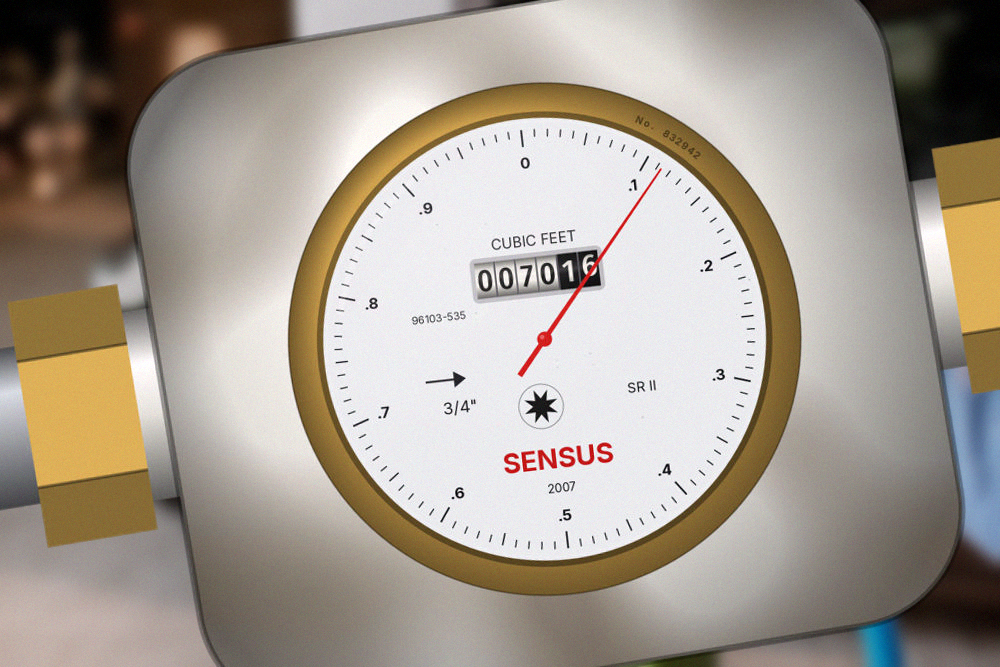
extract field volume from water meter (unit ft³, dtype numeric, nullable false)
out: 7016.11 ft³
